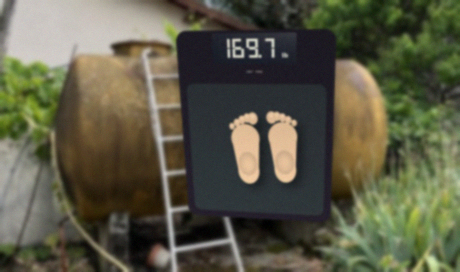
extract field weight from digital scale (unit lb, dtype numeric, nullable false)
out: 169.7 lb
